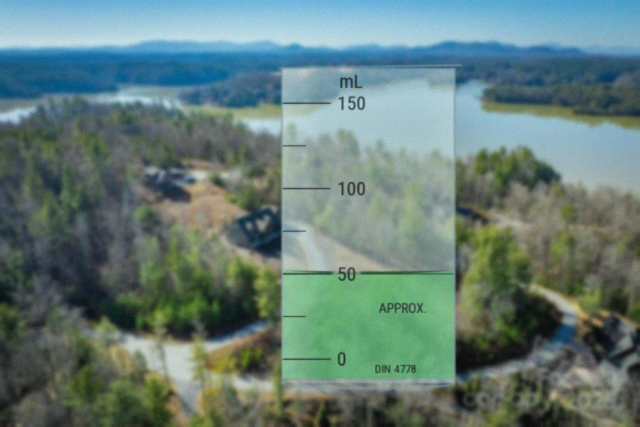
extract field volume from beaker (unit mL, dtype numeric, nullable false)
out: 50 mL
